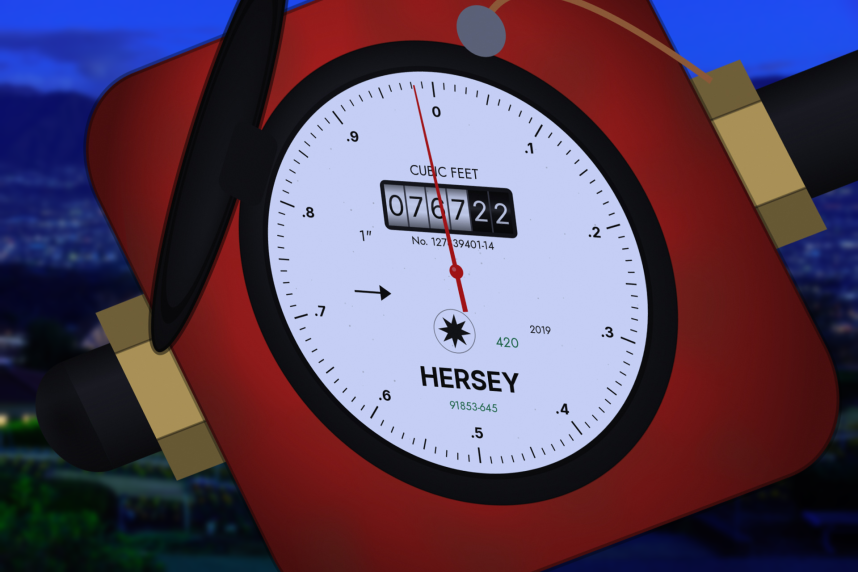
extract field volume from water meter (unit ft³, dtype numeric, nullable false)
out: 76721.98 ft³
